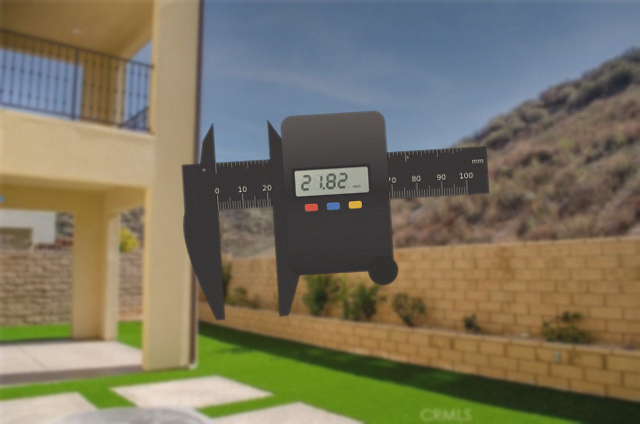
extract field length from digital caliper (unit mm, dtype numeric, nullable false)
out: 21.82 mm
